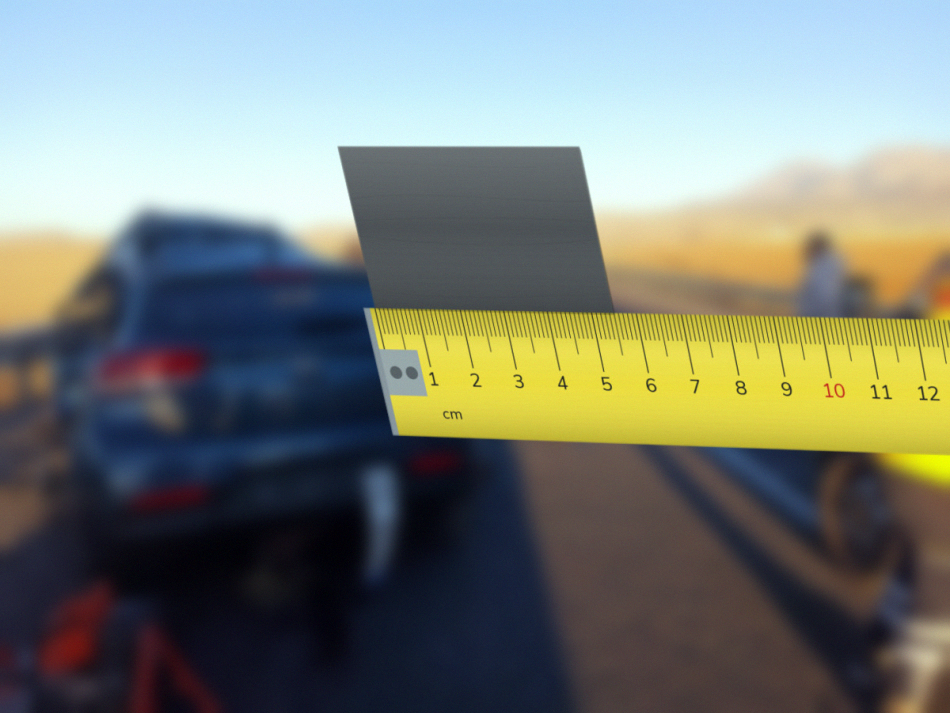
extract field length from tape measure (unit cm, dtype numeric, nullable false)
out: 5.5 cm
